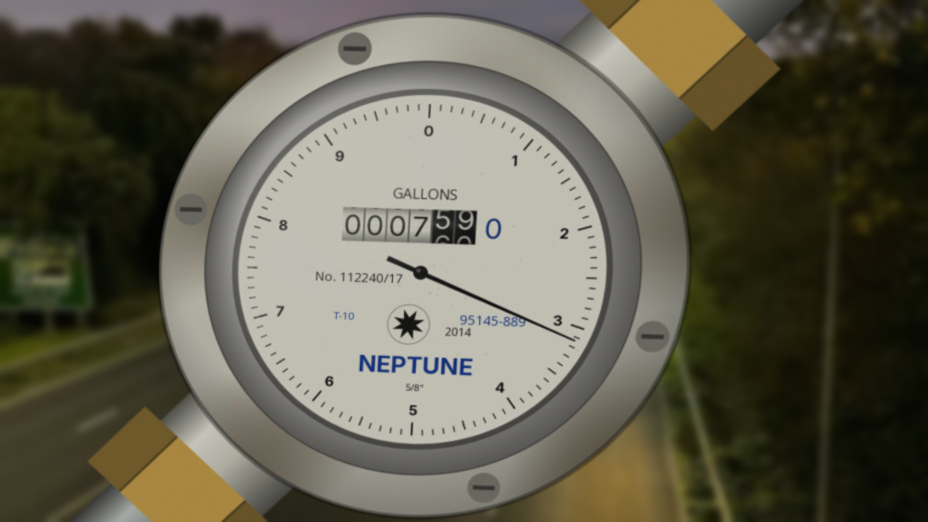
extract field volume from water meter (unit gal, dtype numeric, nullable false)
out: 7593.1 gal
